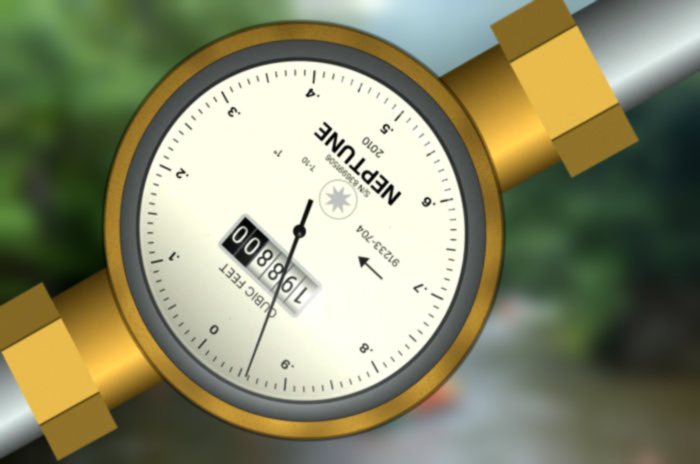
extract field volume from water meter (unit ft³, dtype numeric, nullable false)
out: 198799.94 ft³
